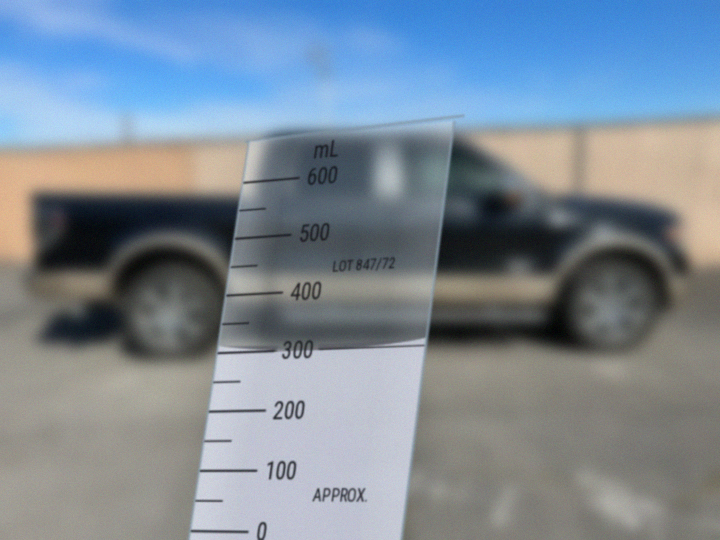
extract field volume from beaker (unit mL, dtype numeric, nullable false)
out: 300 mL
